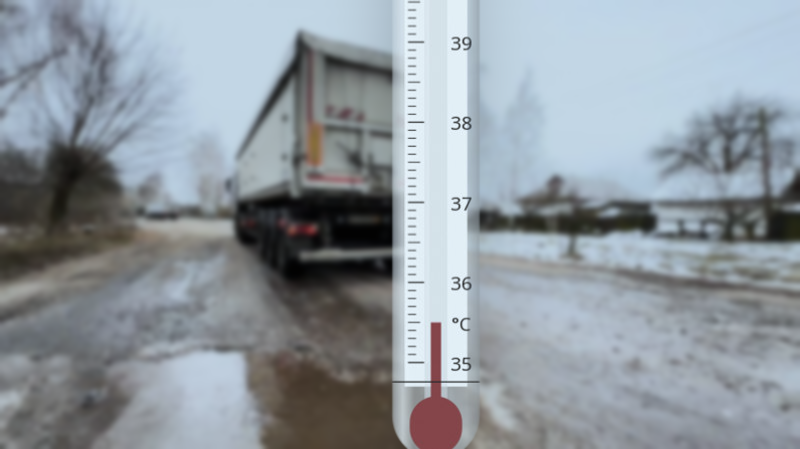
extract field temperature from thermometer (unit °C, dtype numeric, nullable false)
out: 35.5 °C
